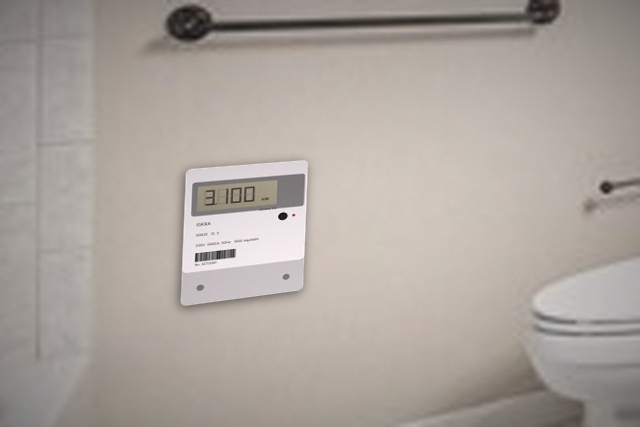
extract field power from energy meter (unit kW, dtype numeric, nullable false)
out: 3.100 kW
